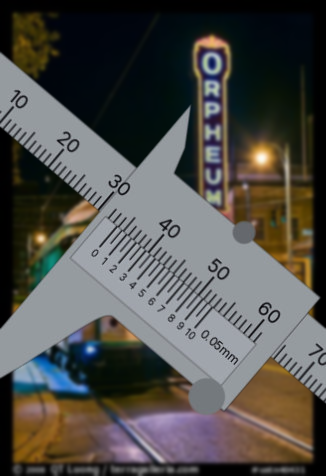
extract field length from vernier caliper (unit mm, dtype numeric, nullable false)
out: 33.8 mm
